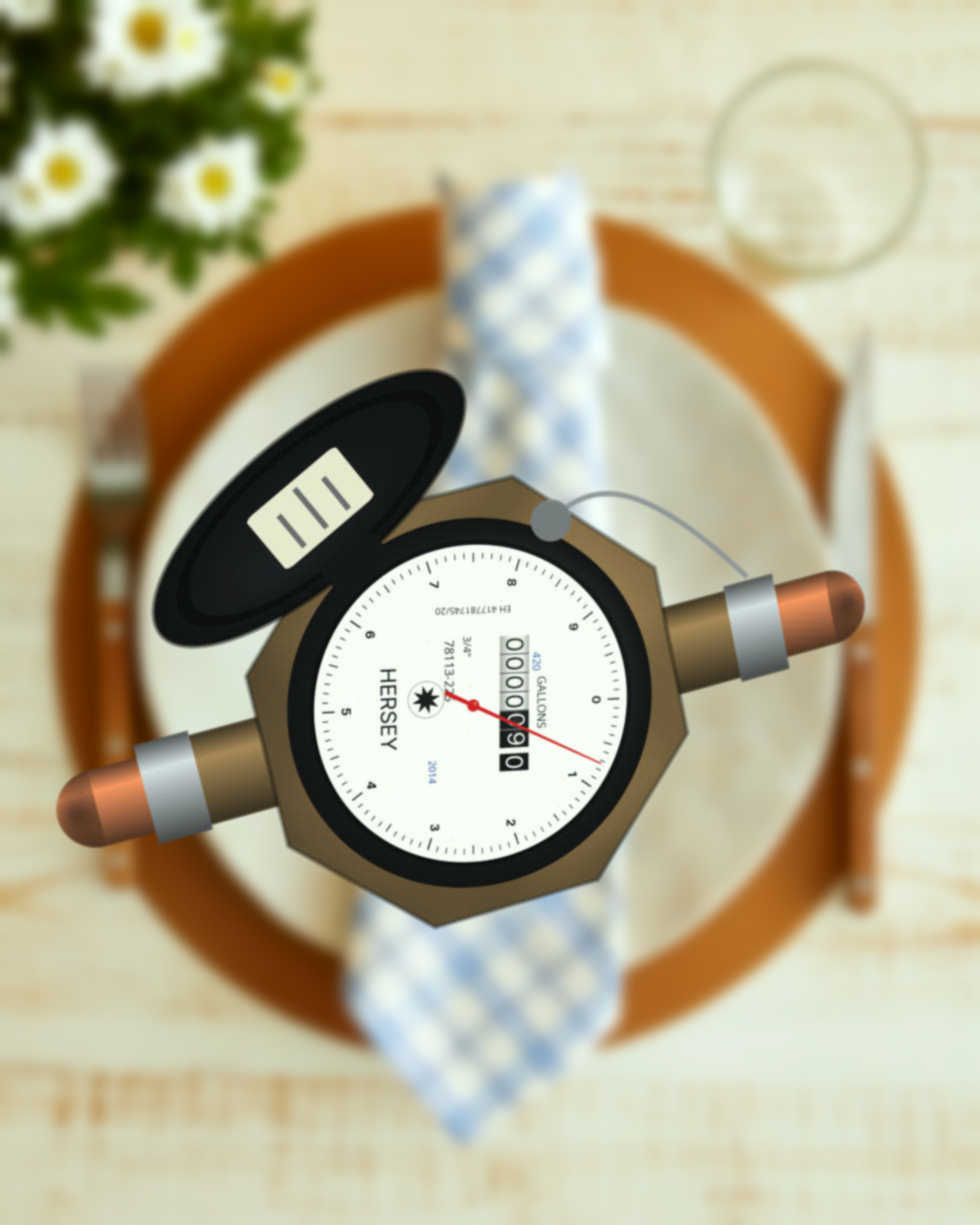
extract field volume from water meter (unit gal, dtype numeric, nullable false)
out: 90.7 gal
